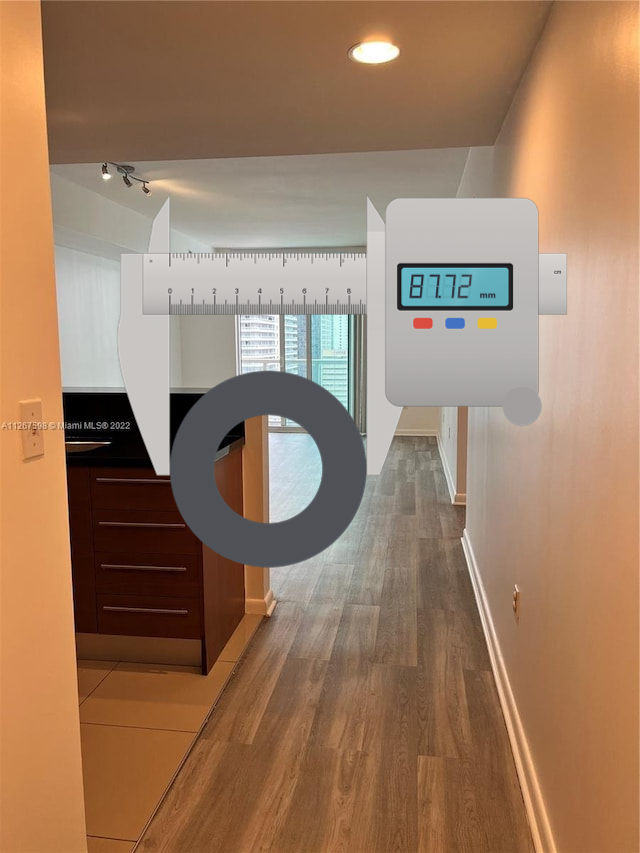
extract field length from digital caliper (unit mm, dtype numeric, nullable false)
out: 87.72 mm
